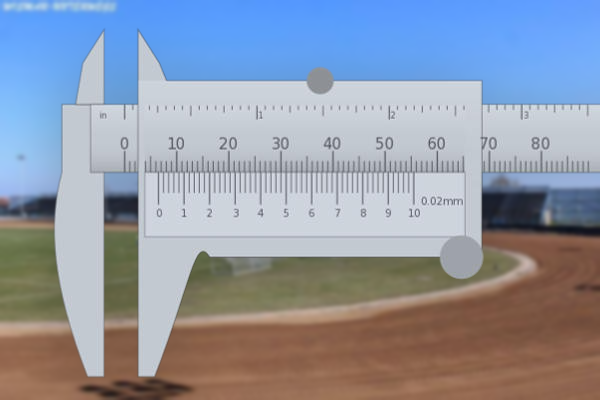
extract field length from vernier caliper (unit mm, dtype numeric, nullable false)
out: 6.5 mm
